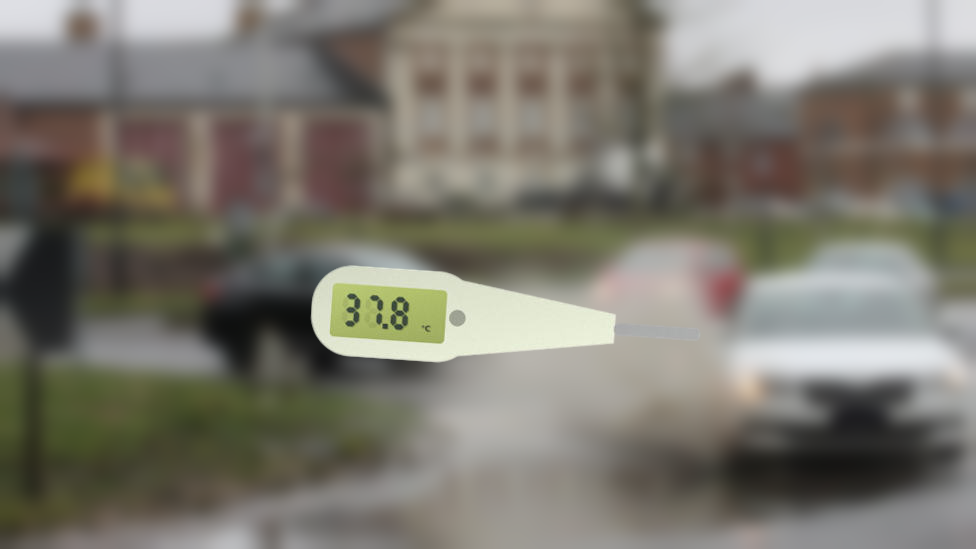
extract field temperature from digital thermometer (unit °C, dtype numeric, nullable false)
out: 37.8 °C
